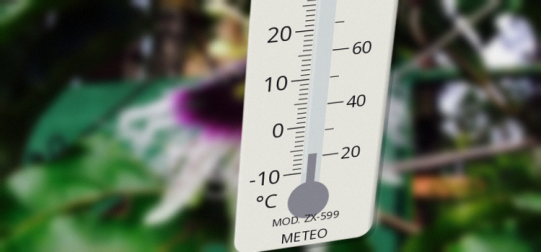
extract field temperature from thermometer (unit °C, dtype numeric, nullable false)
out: -6 °C
